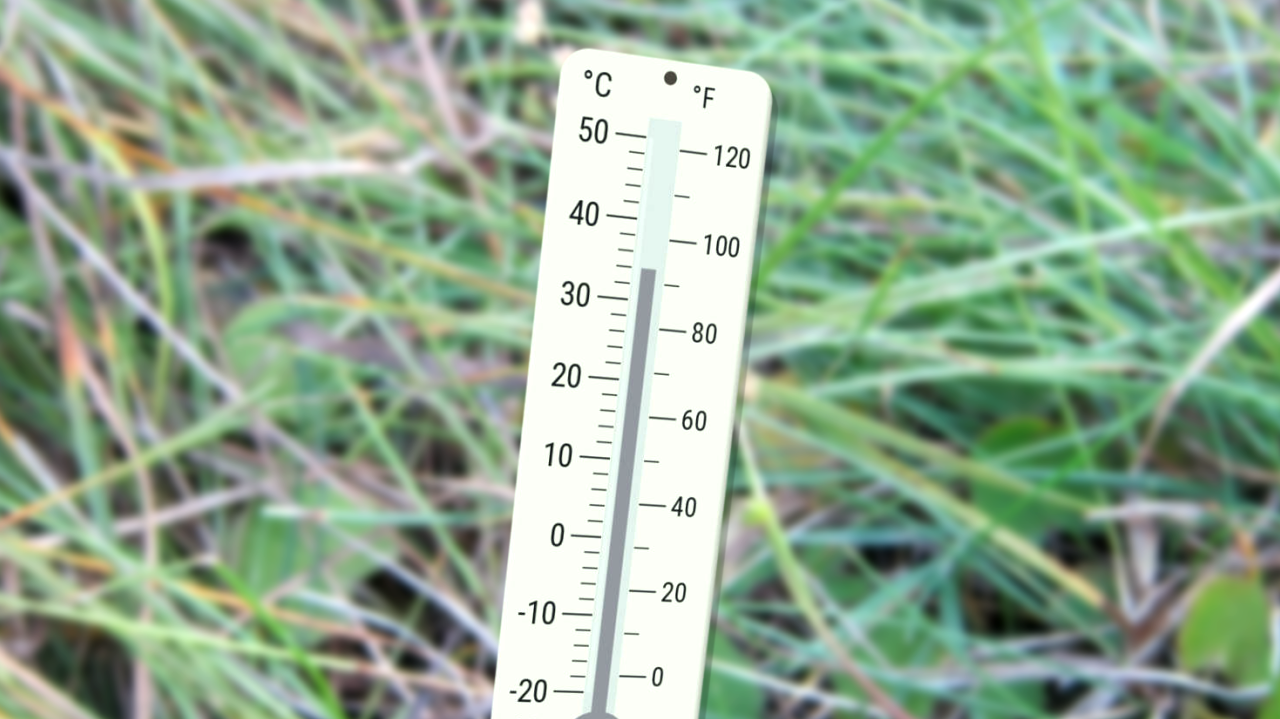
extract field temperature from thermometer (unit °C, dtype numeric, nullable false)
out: 34 °C
